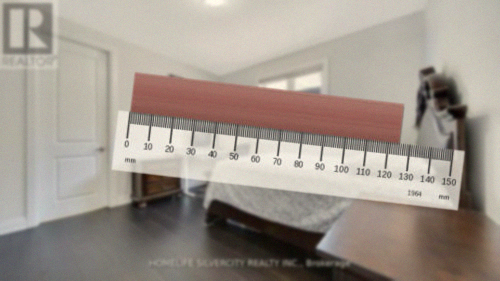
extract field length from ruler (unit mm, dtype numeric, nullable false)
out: 125 mm
